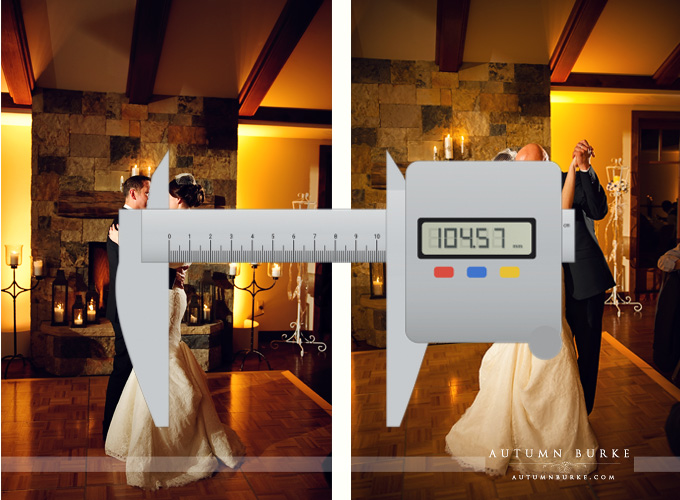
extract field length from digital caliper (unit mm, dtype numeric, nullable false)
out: 104.57 mm
